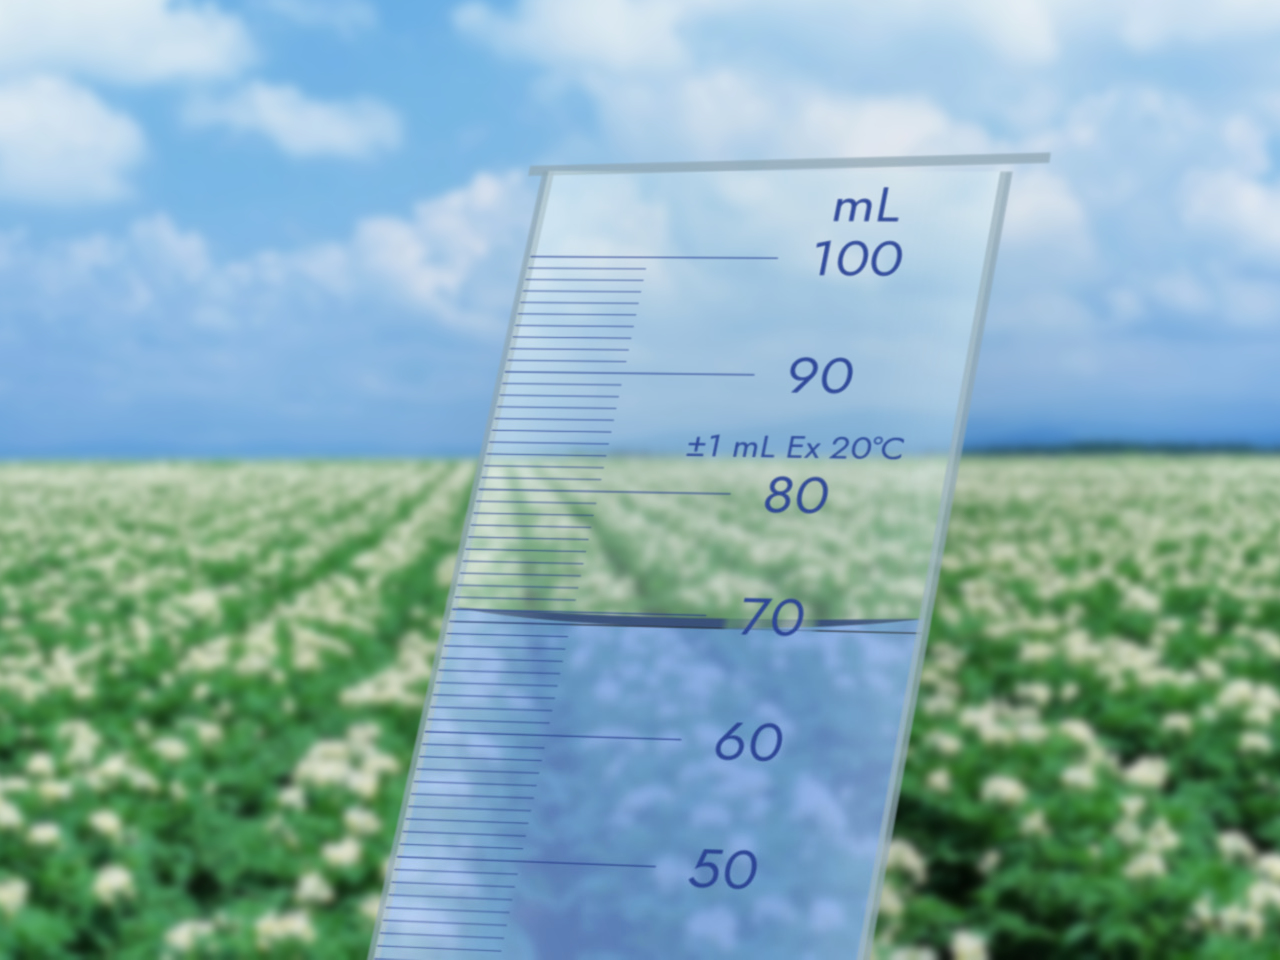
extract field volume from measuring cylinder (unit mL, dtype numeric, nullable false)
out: 69 mL
